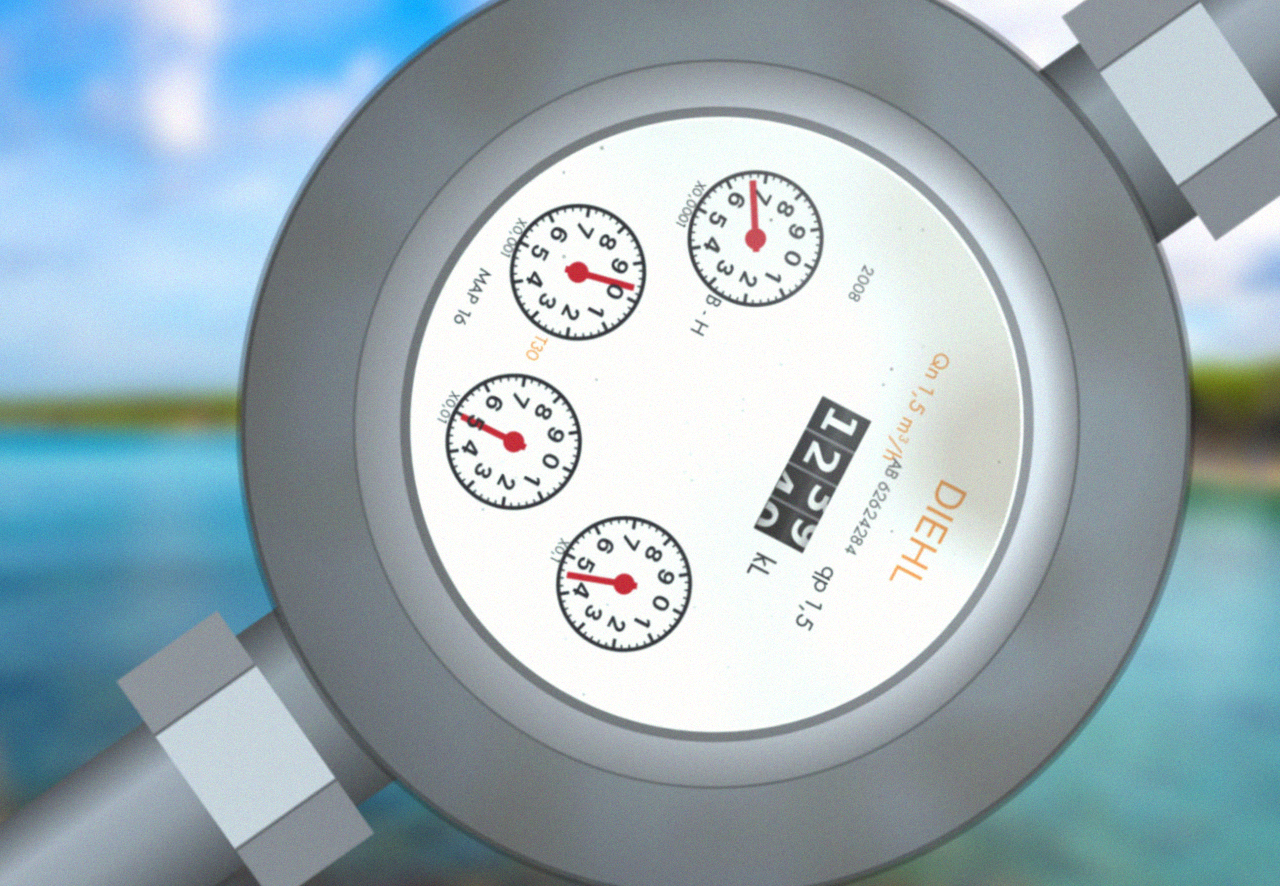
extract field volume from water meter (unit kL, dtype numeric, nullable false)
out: 1239.4496 kL
